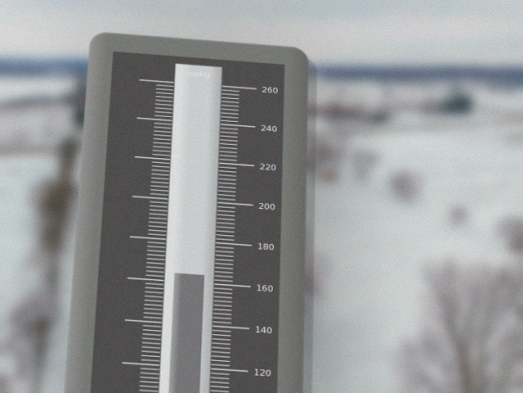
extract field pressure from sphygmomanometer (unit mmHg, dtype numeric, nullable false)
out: 164 mmHg
